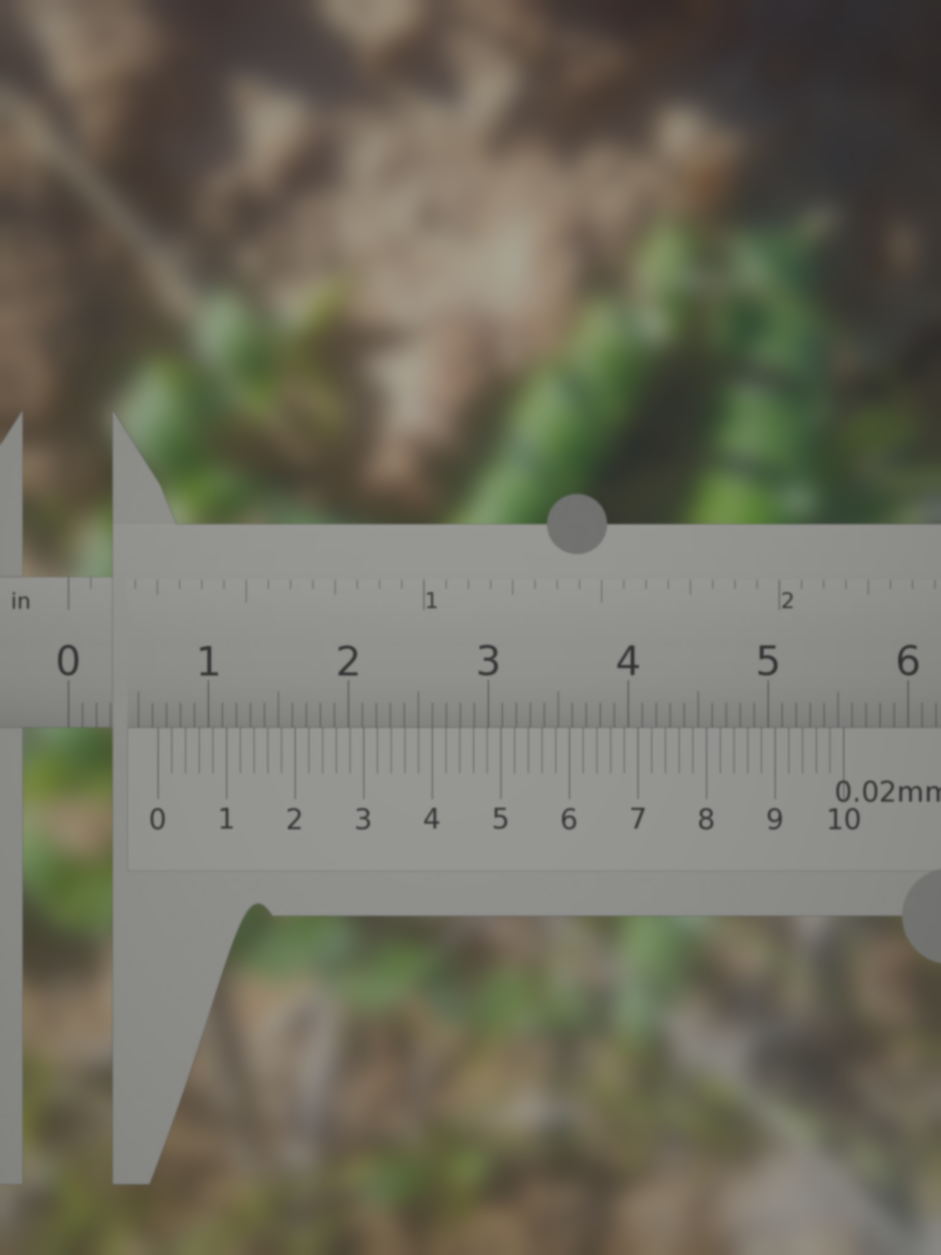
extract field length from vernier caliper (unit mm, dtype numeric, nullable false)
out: 6.4 mm
